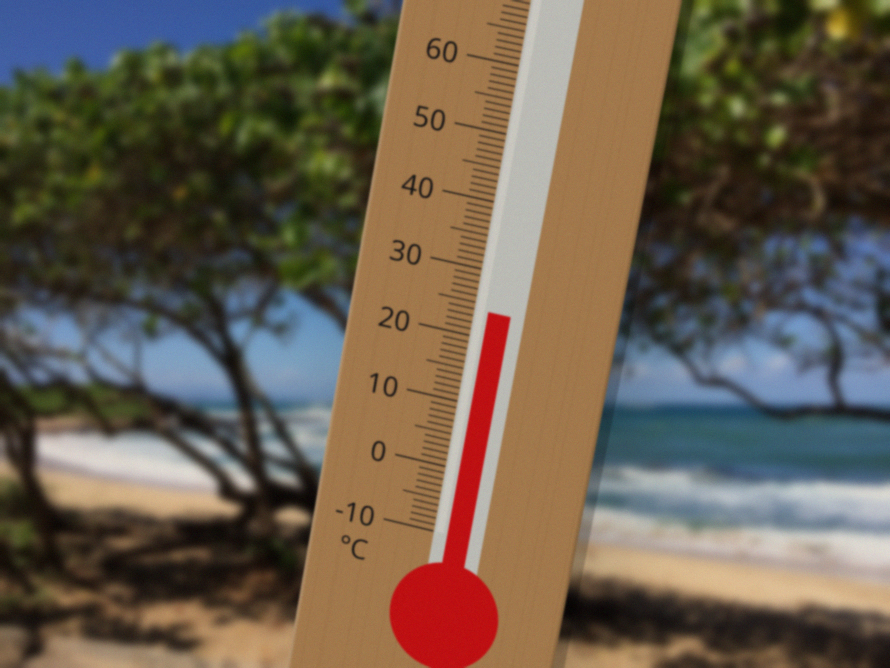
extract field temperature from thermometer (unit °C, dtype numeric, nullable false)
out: 24 °C
